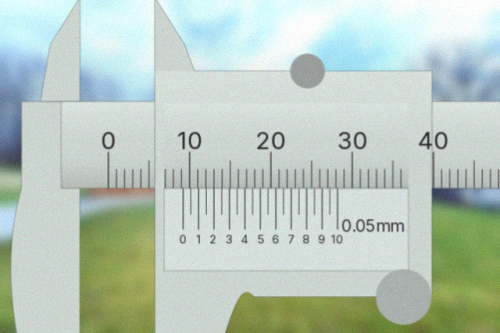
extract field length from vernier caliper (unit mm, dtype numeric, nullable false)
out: 9.2 mm
